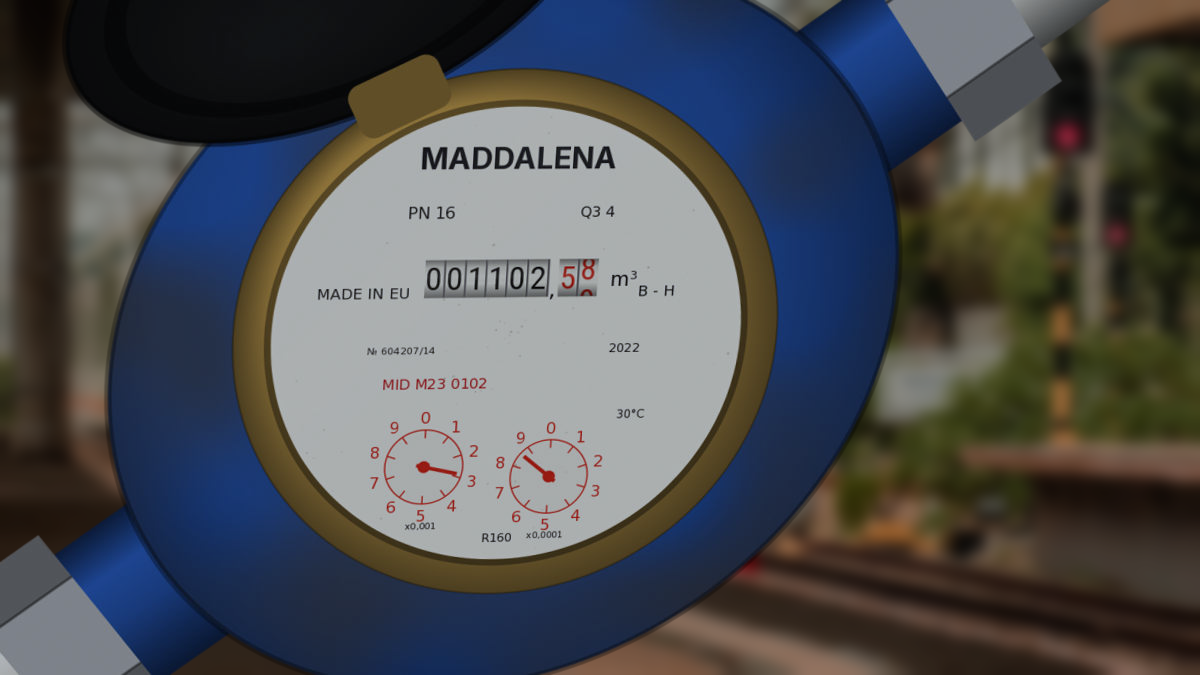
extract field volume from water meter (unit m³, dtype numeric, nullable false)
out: 1102.5828 m³
